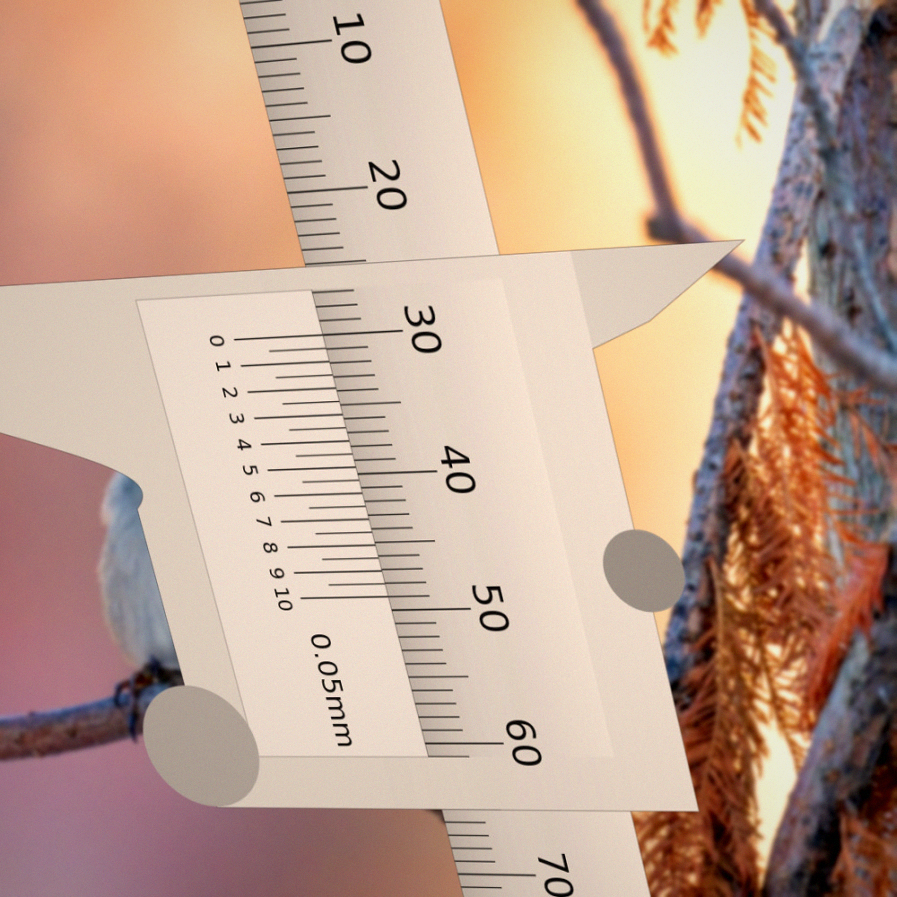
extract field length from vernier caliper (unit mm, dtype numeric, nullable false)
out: 30.0 mm
